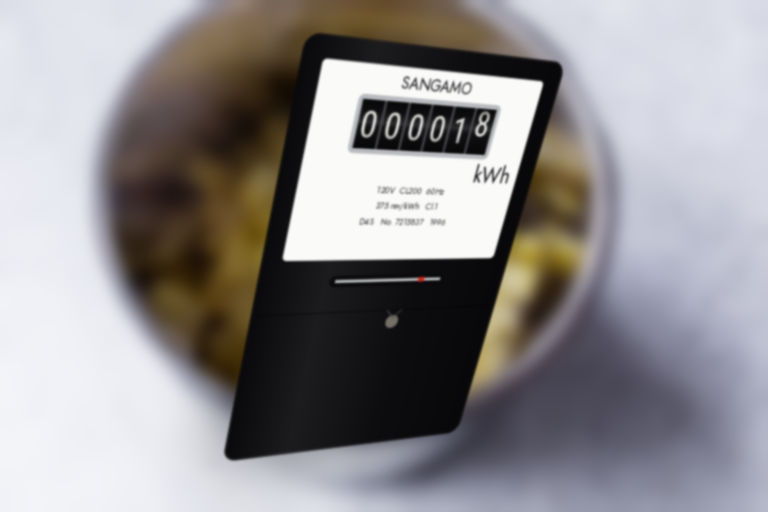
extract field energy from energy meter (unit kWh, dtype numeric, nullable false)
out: 18 kWh
